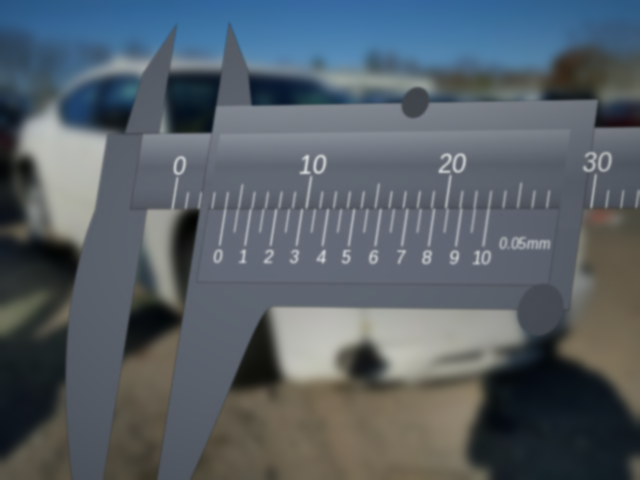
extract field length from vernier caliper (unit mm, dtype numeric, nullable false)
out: 4.0 mm
